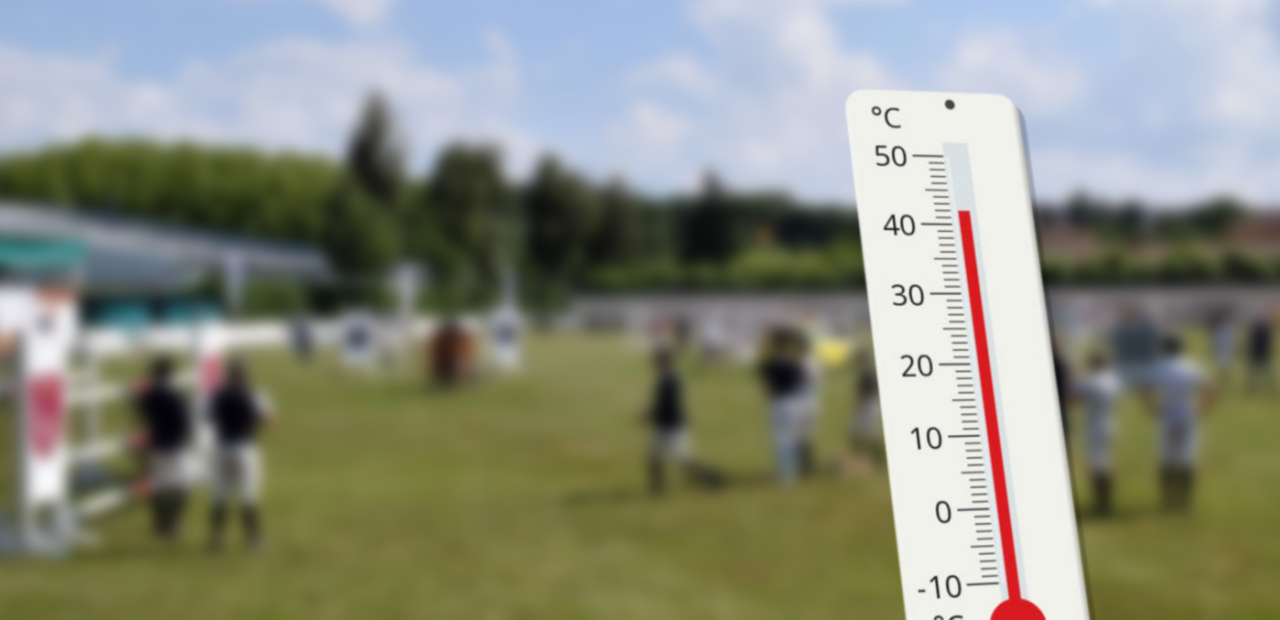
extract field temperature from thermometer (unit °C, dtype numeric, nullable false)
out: 42 °C
